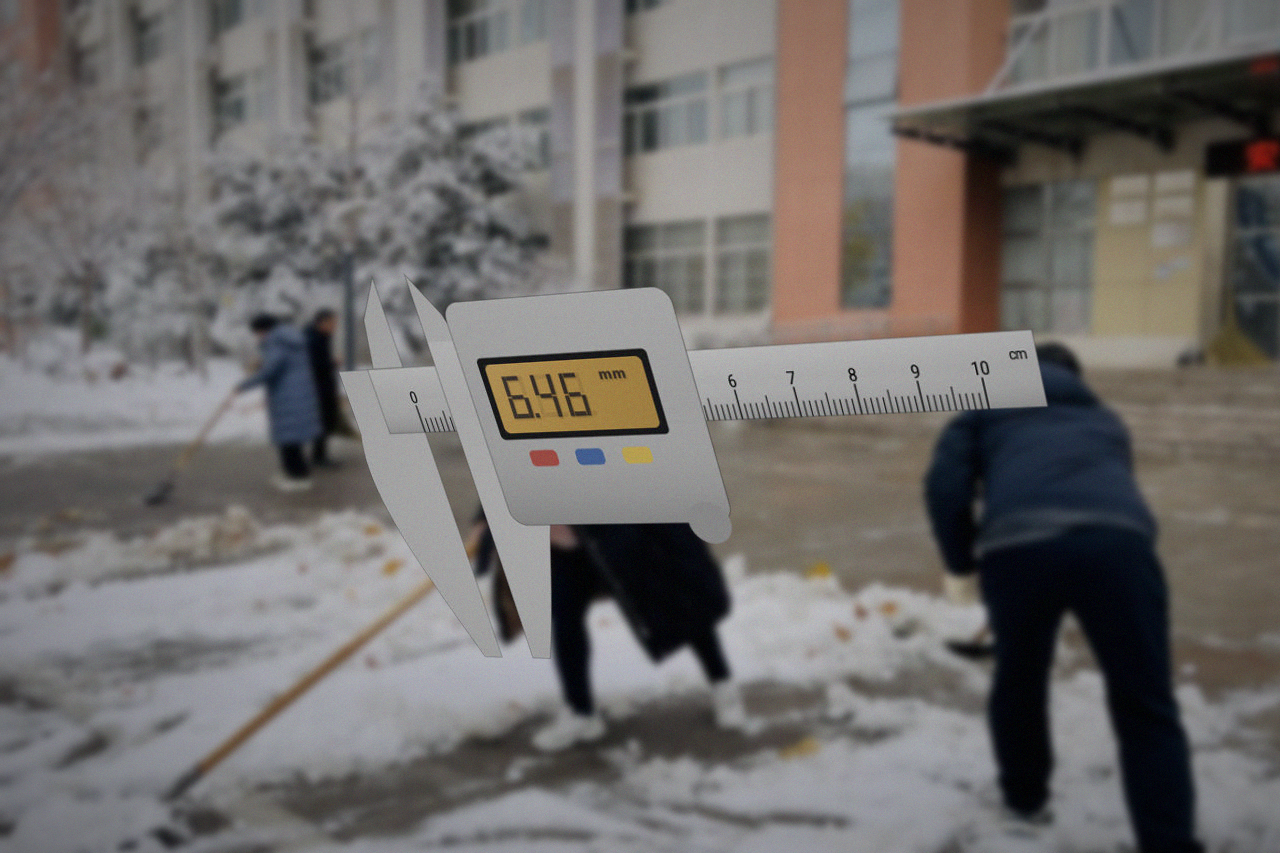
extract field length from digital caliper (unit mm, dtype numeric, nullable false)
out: 6.46 mm
